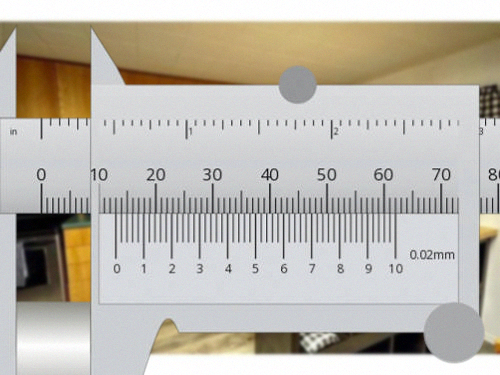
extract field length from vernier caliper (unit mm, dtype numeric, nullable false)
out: 13.0 mm
